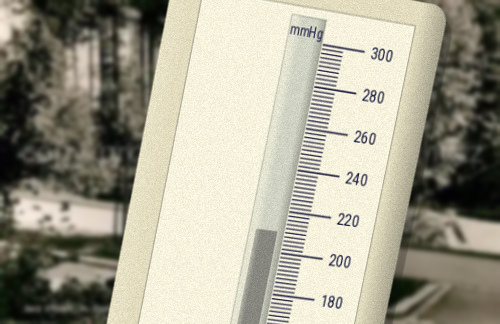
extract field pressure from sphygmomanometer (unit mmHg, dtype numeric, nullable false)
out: 210 mmHg
